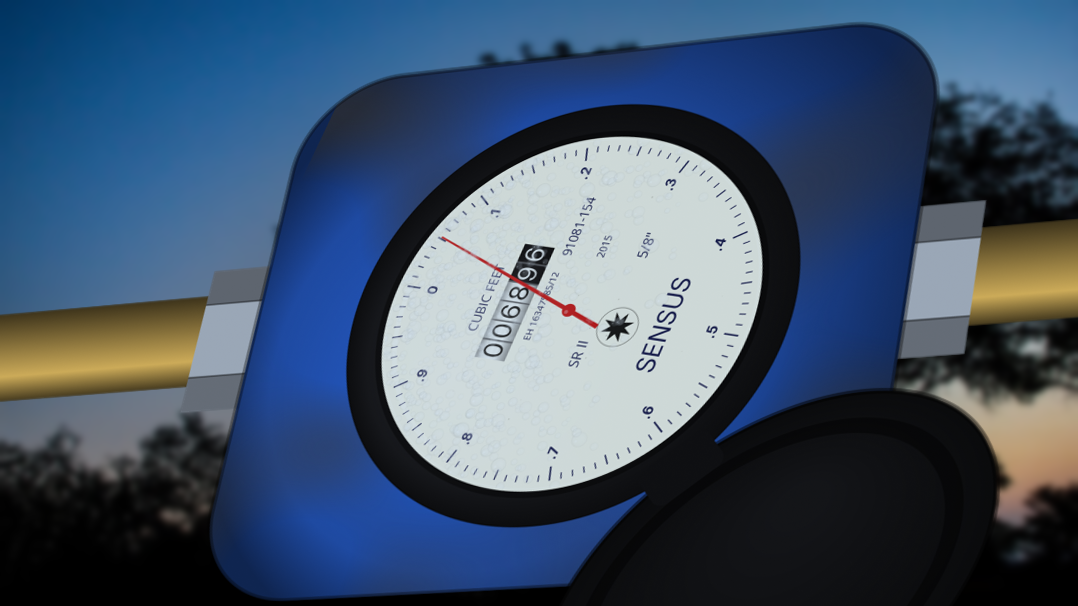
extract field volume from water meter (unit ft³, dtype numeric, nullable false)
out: 6896.05 ft³
